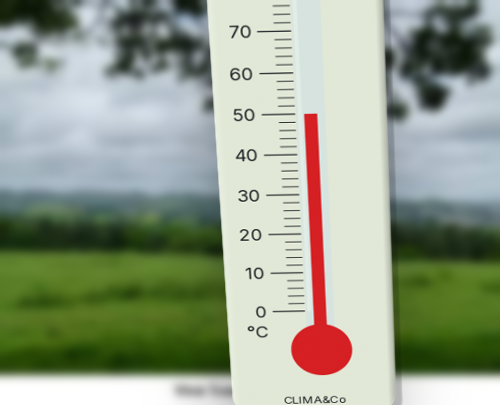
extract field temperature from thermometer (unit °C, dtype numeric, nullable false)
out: 50 °C
